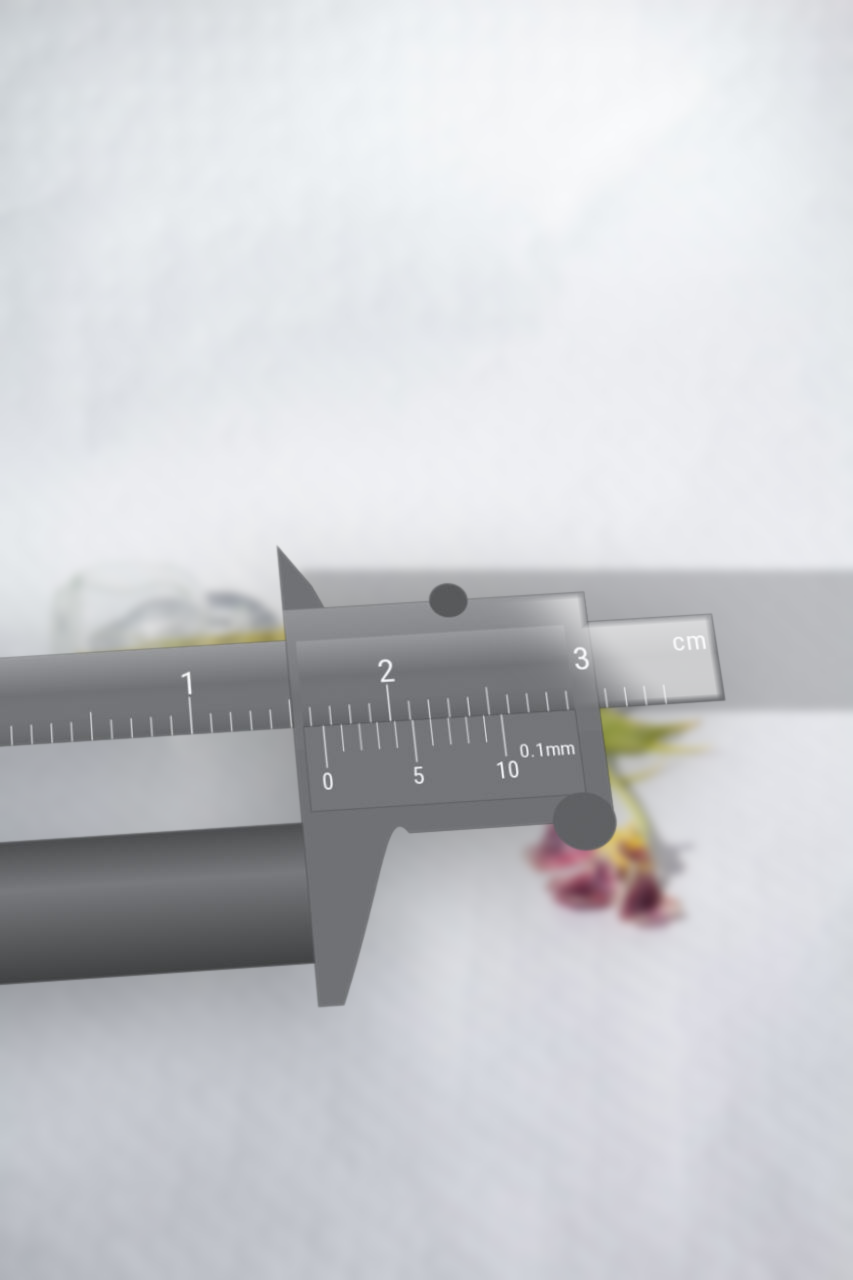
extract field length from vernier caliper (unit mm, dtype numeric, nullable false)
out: 16.6 mm
